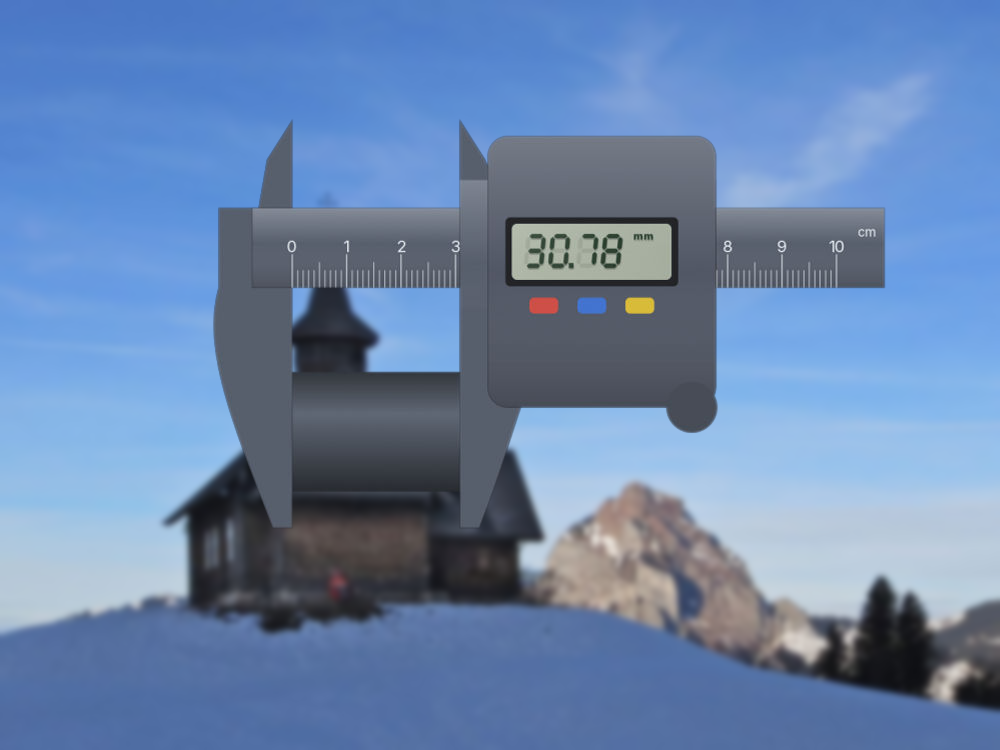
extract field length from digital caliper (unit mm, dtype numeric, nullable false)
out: 30.78 mm
